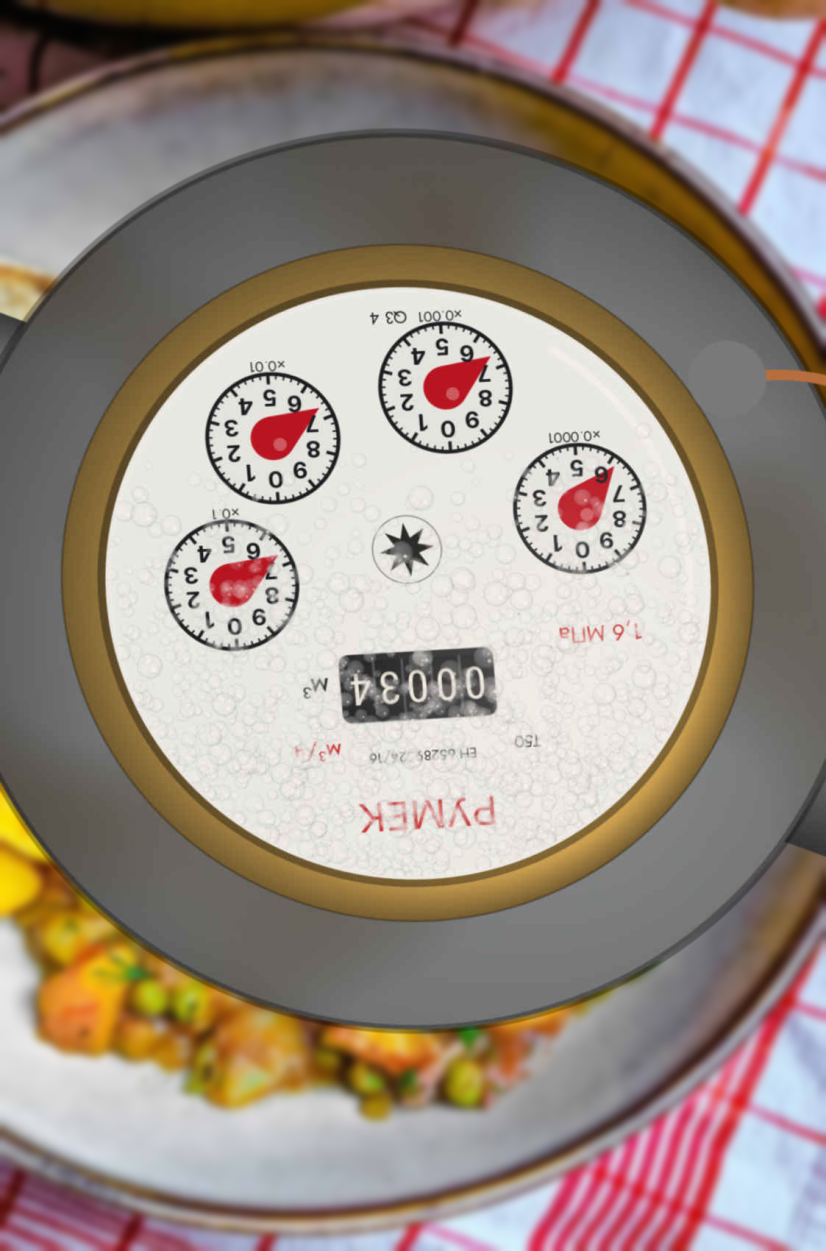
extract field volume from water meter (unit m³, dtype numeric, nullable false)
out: 34.6666 m³
